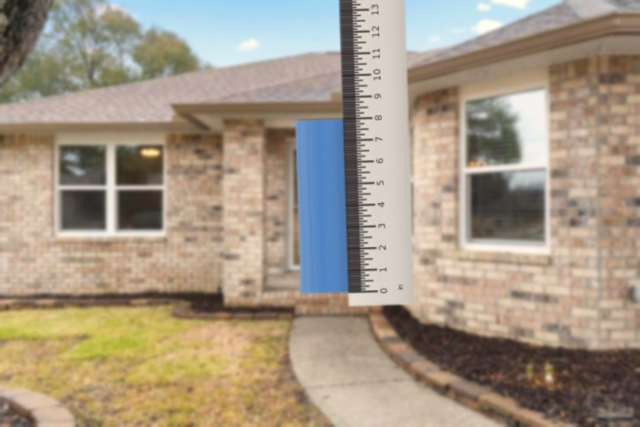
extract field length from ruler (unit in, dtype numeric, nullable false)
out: 8 in
